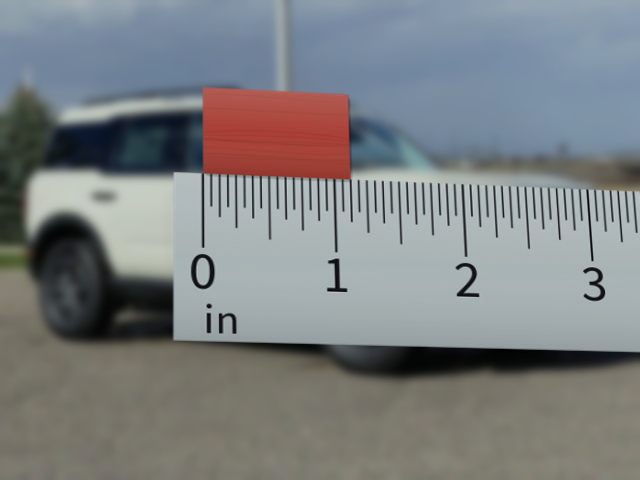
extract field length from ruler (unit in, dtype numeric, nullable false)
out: 1.125 in
